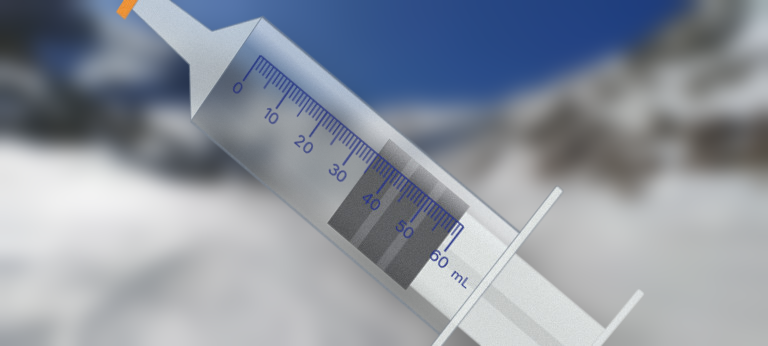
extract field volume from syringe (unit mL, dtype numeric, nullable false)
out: 35 mL
